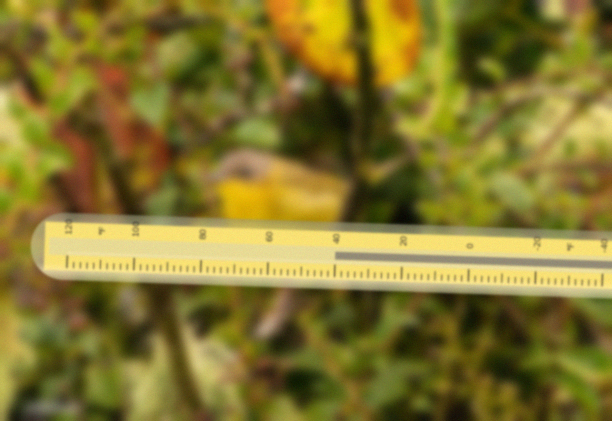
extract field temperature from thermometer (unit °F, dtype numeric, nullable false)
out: 40 °F
